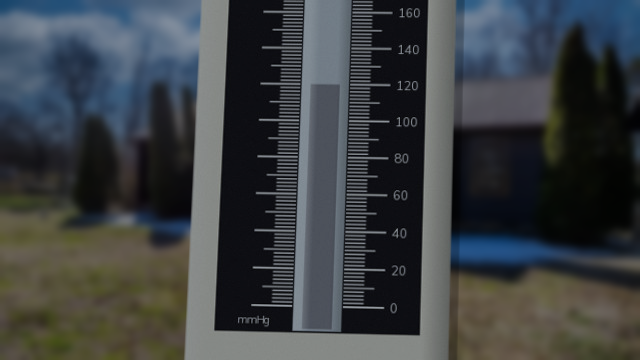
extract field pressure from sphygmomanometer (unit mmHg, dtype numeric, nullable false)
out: 120 mmHg
